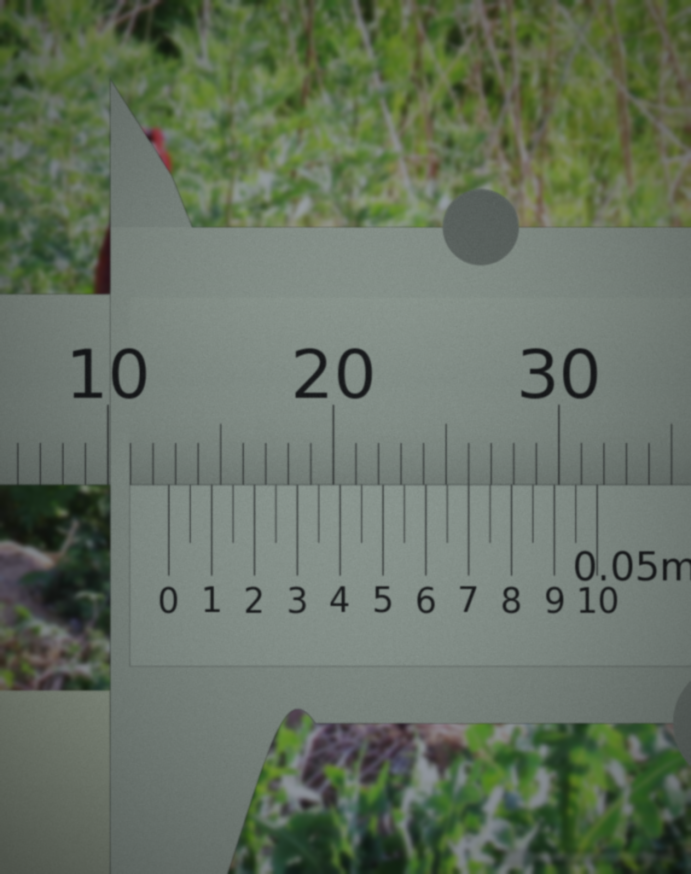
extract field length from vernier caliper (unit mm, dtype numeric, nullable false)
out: 12.7 mm
